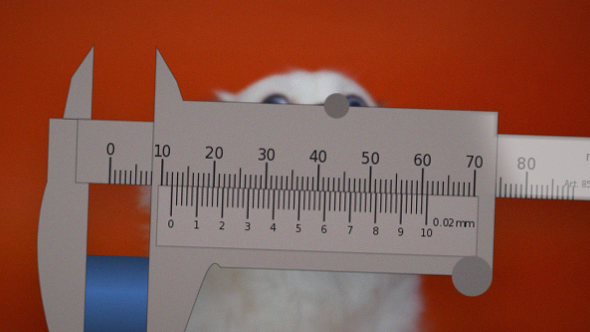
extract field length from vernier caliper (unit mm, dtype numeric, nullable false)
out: 12.0 mm
